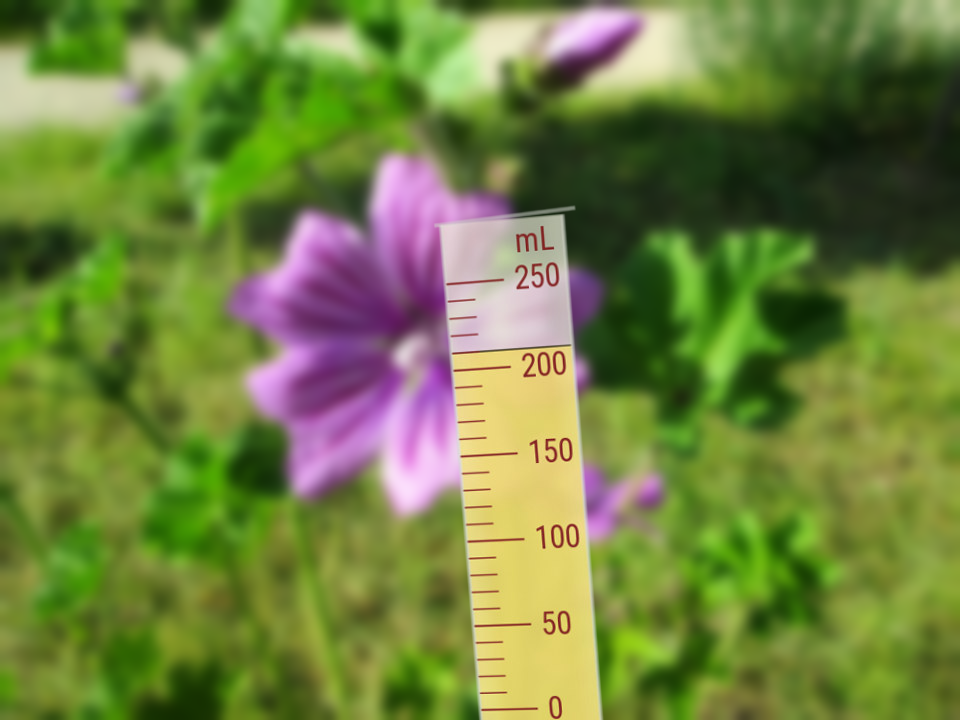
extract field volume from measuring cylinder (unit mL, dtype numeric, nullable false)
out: 210 mL
